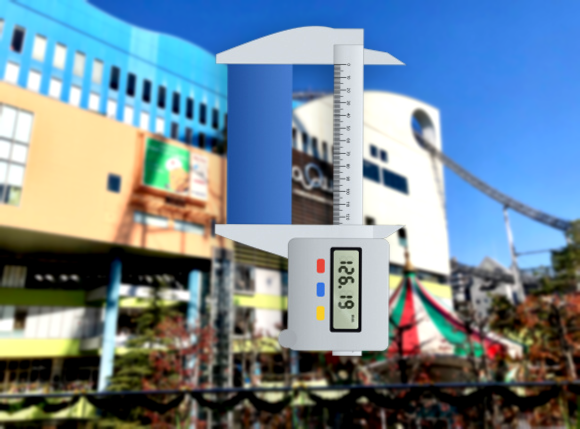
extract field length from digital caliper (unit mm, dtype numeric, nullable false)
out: 126.19 mm
